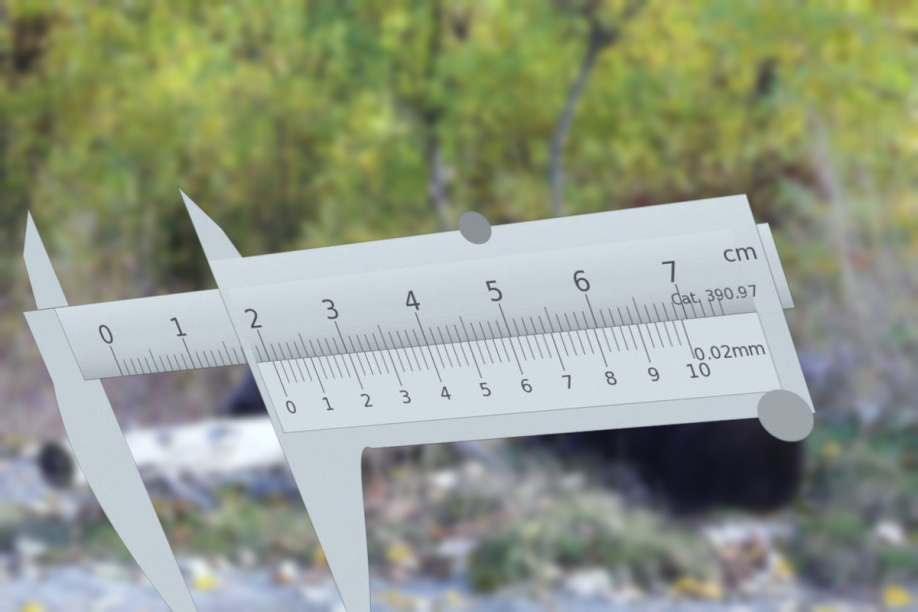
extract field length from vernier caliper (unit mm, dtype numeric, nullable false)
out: 20.4 mm
